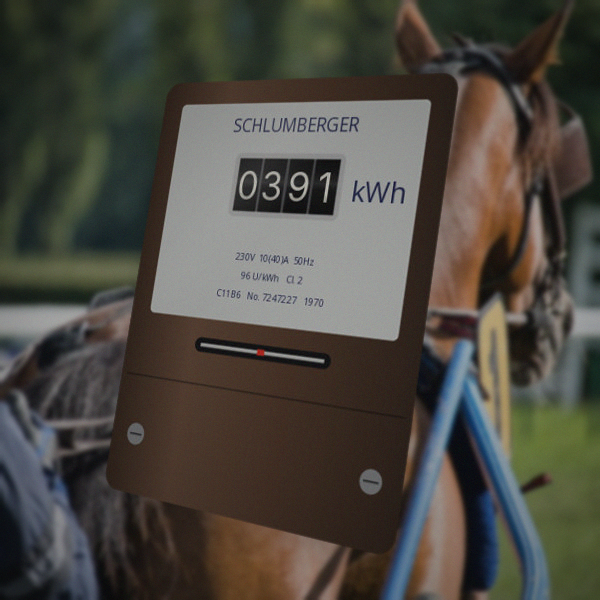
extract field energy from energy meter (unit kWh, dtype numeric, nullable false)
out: 391 kWh
